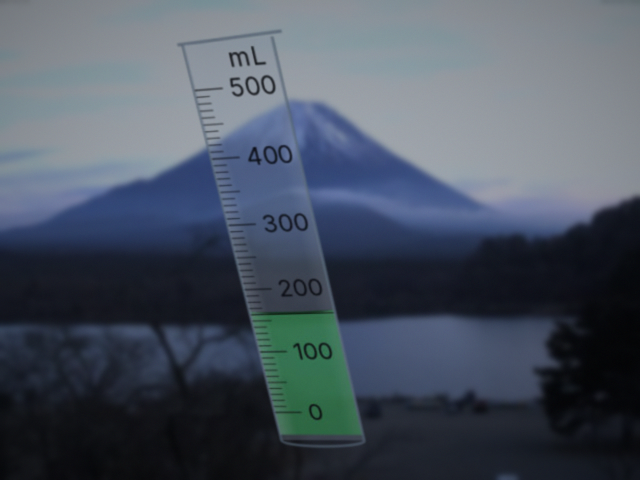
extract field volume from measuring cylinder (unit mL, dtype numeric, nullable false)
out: 160 mL
